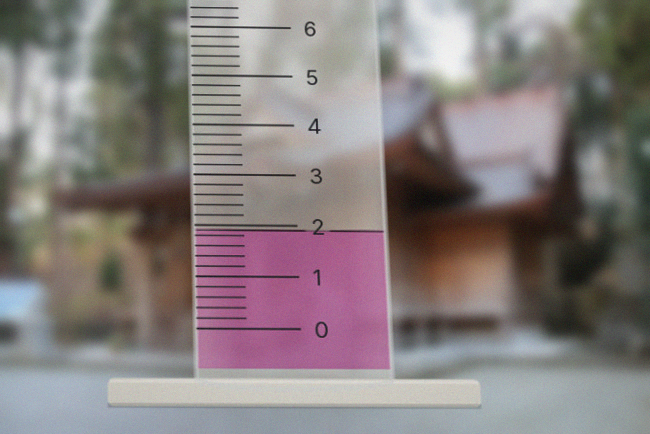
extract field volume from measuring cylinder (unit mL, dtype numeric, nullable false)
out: 1.9 mL
